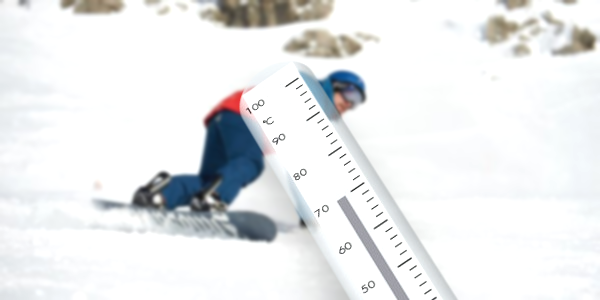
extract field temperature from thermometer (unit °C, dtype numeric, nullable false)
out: 70 °C
